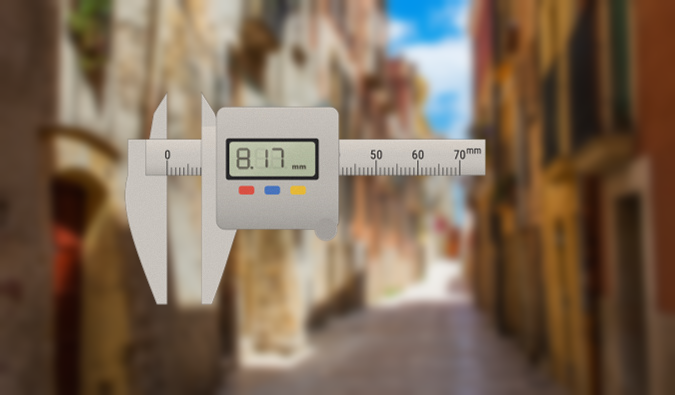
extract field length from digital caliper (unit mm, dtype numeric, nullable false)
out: 8.17 mm
